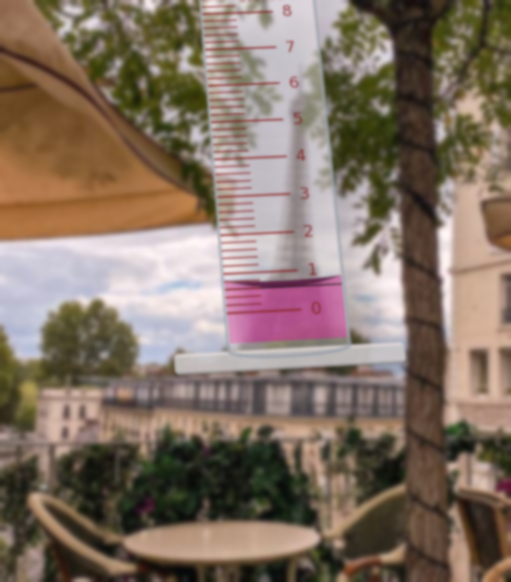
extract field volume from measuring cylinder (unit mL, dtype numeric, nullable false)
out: 0.6 mL
